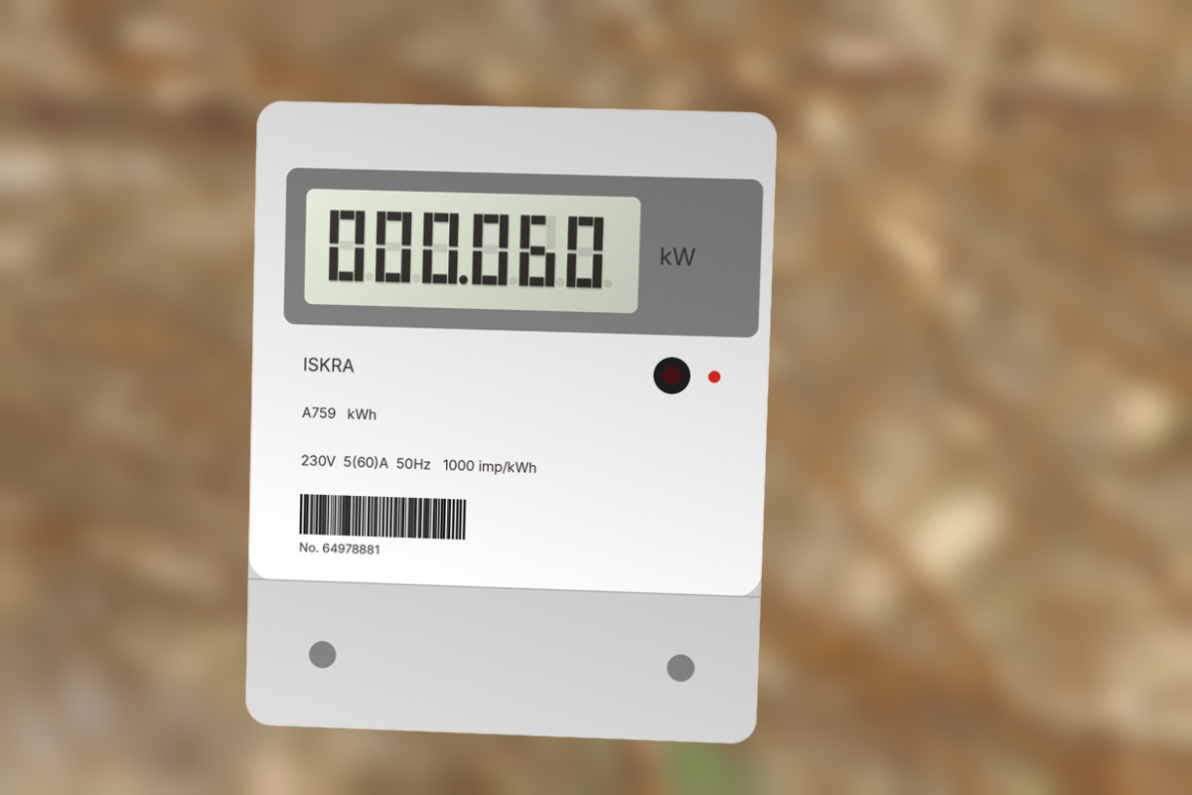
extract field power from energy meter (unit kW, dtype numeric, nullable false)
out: 0.060 kW
